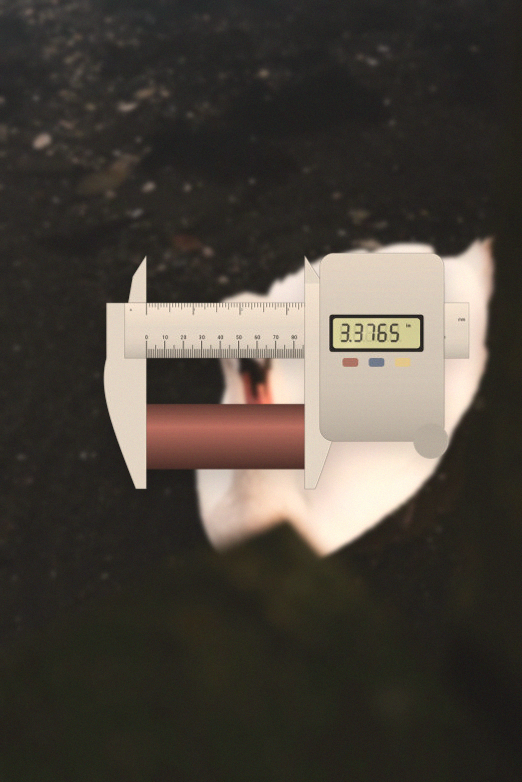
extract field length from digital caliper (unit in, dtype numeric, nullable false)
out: 3.3765 in
